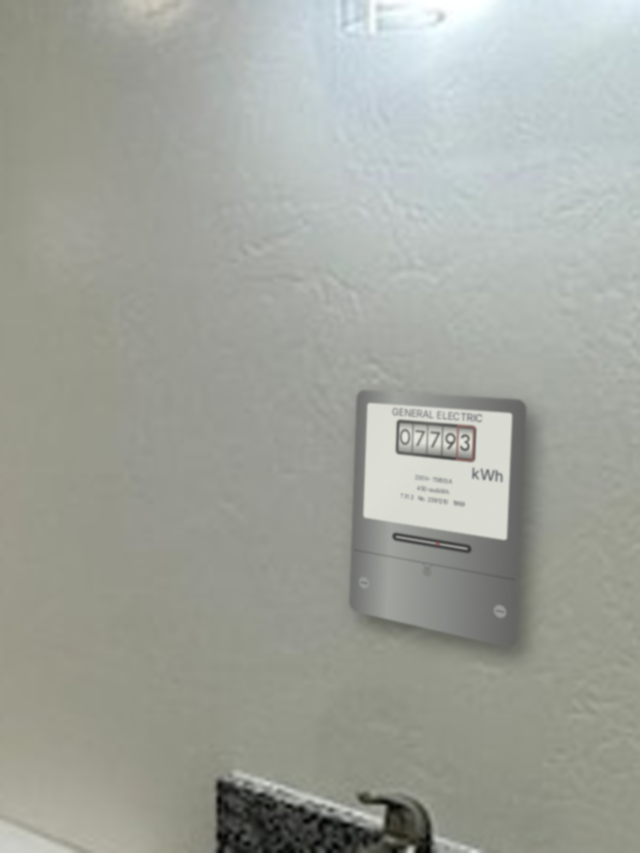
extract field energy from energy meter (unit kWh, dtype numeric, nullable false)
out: 779.3 kWh
